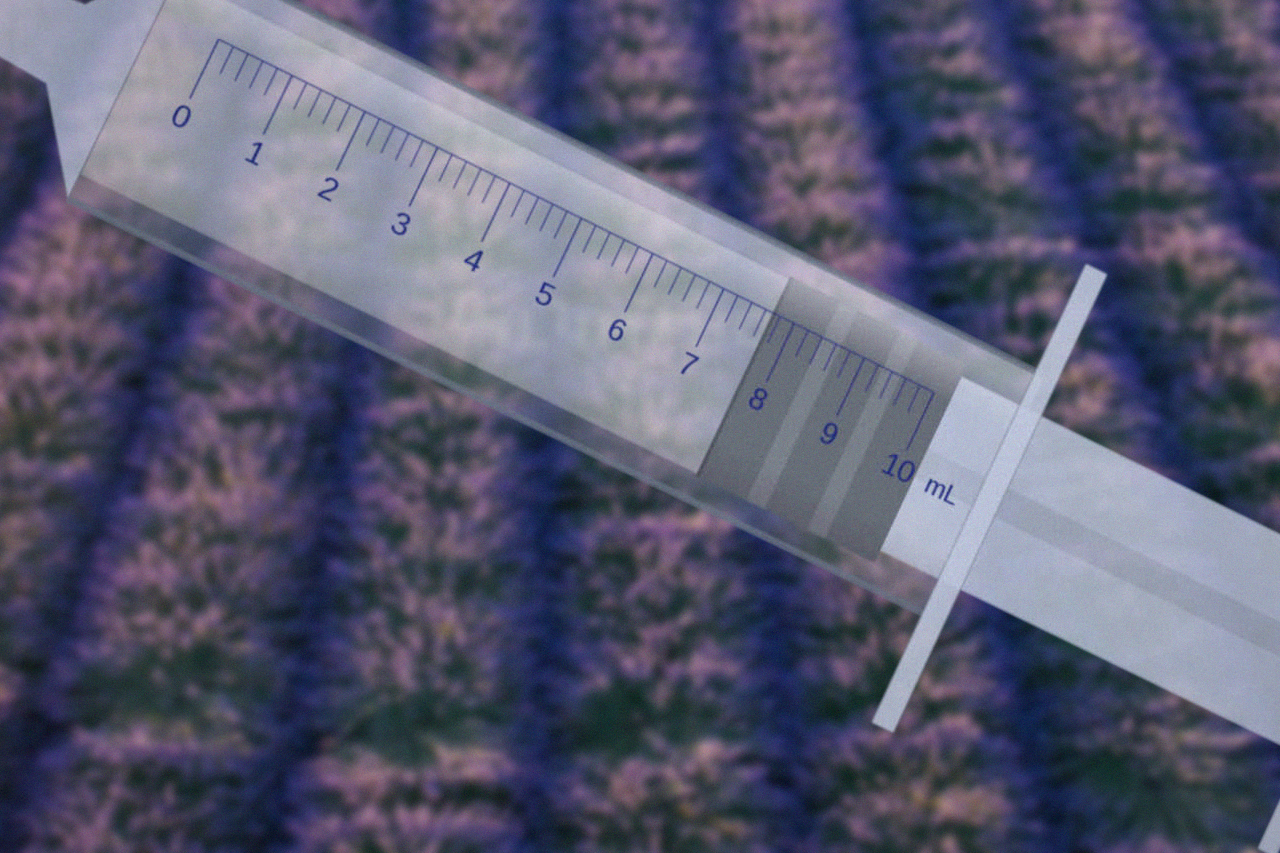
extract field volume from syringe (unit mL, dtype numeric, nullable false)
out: 7.7 mL
